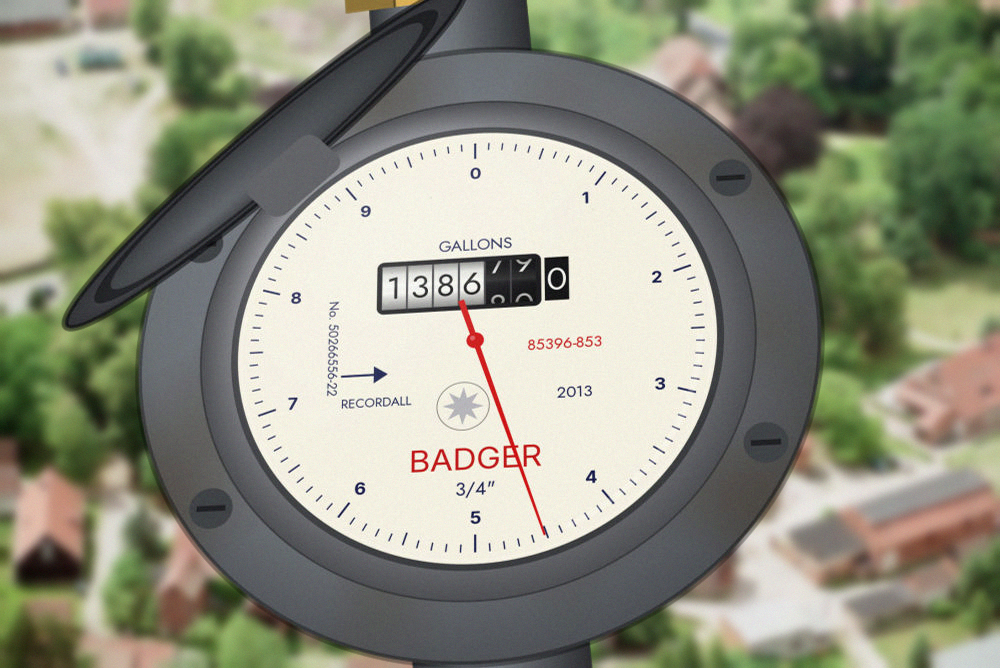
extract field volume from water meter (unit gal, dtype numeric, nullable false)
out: 1386794.5 gal
